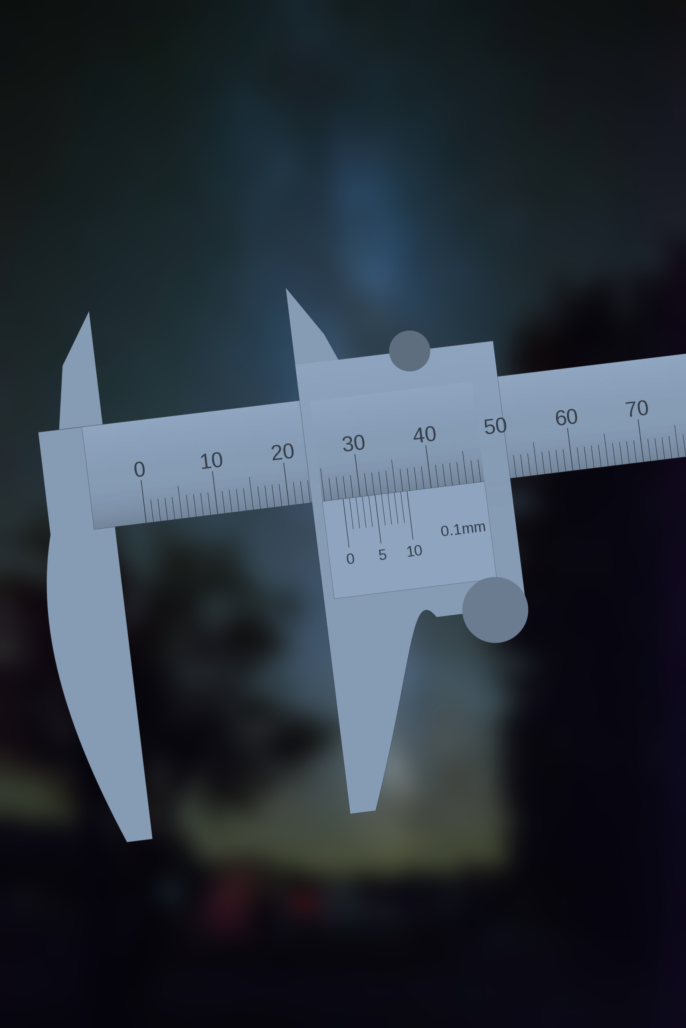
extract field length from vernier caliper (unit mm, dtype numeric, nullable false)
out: 27.6 mm
